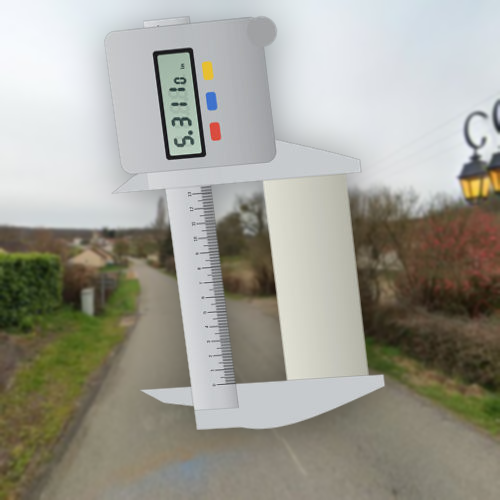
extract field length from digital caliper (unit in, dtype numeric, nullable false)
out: 5.3110 in
